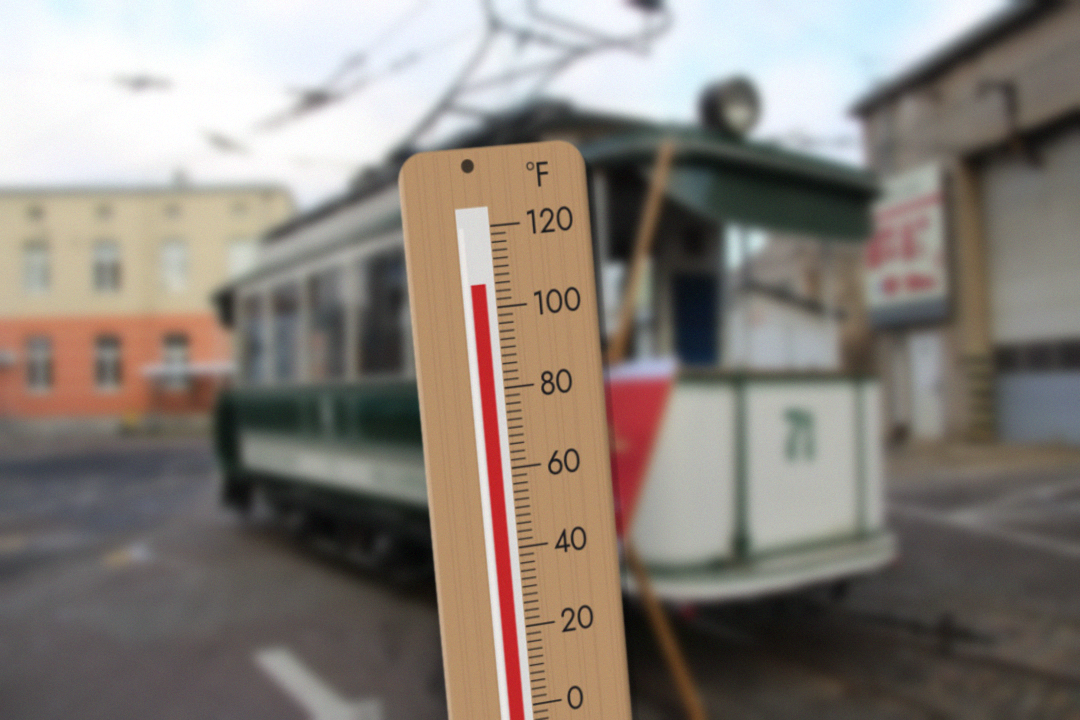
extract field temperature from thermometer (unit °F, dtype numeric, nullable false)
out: 106 °F
